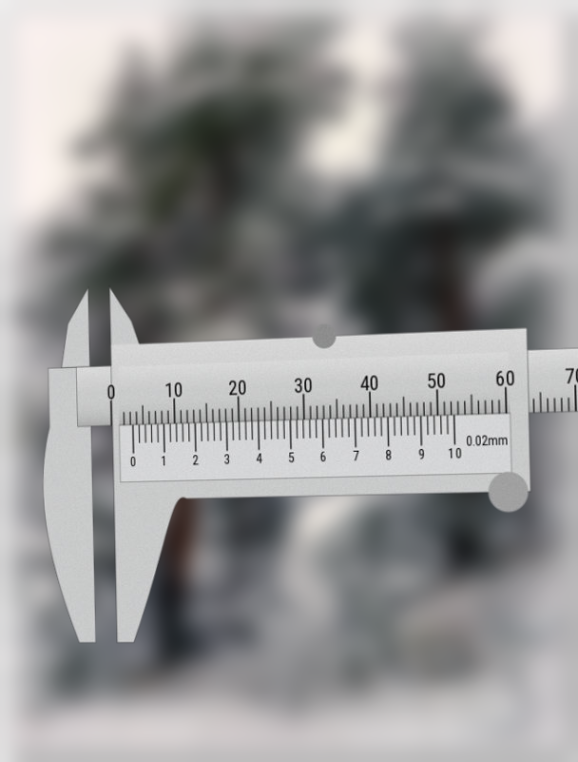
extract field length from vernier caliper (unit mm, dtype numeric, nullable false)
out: 3.4 mm
